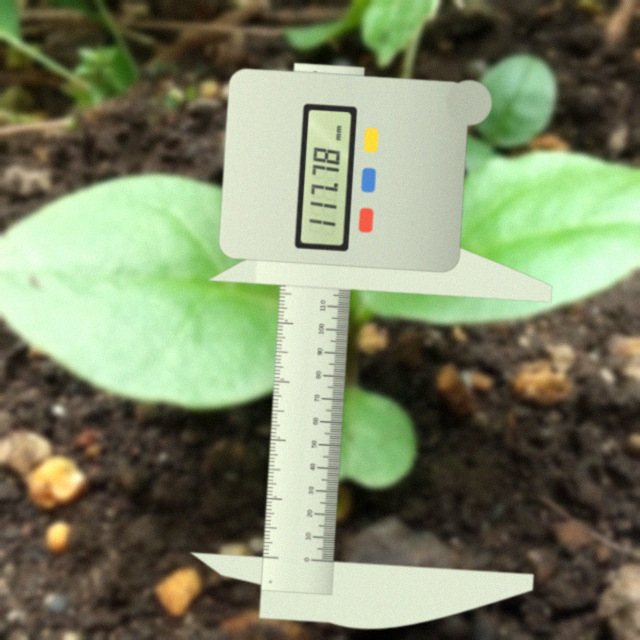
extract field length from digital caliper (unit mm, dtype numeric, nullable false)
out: 117.78 mm
